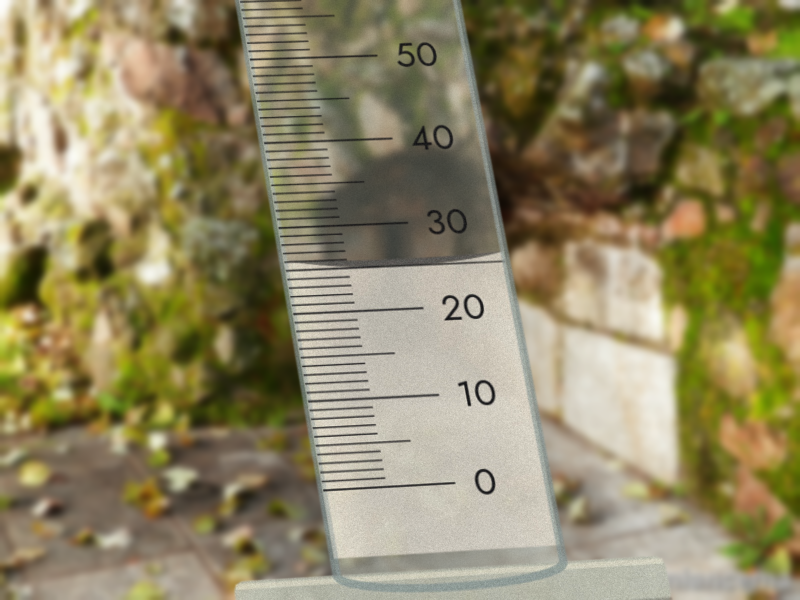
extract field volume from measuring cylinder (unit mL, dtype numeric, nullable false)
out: 25 mL
